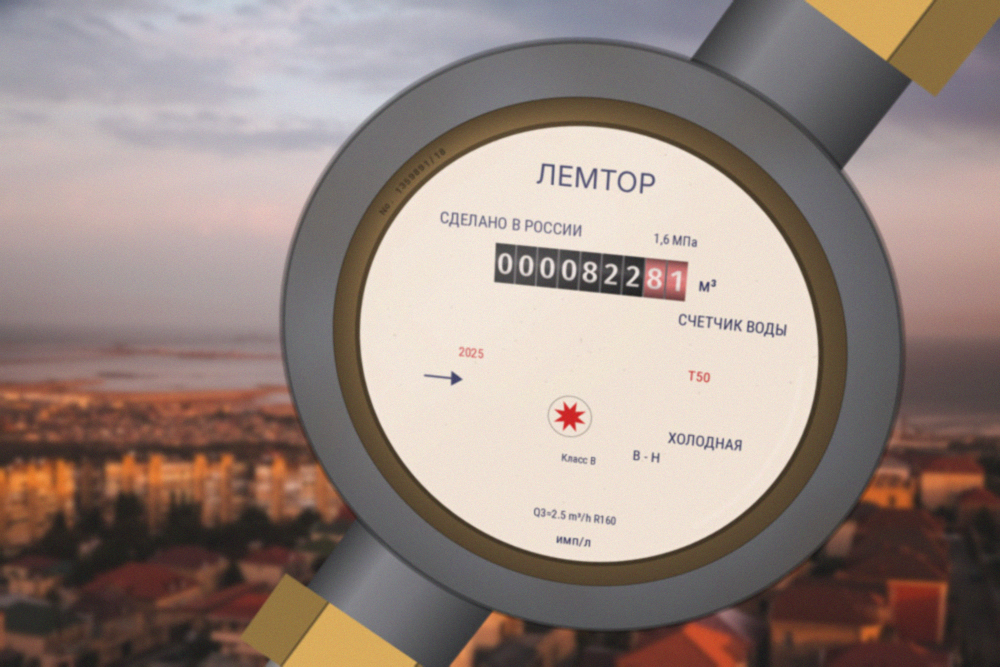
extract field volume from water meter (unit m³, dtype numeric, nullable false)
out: 822.81 m³
